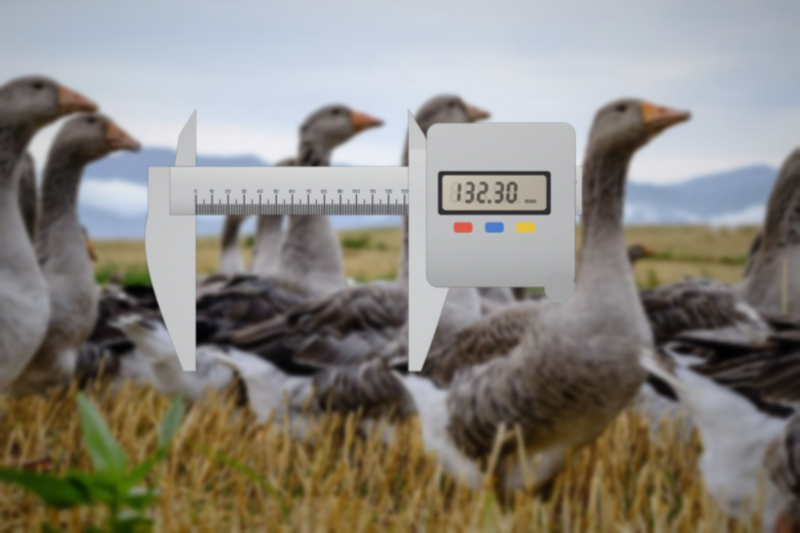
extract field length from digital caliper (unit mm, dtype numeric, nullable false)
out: 132.30 mm
